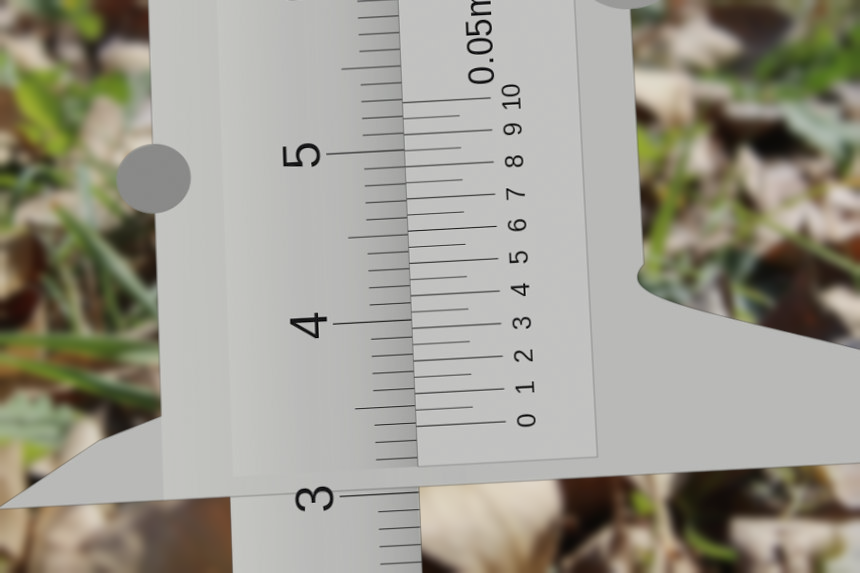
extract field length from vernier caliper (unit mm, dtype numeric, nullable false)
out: 33.8 mm
